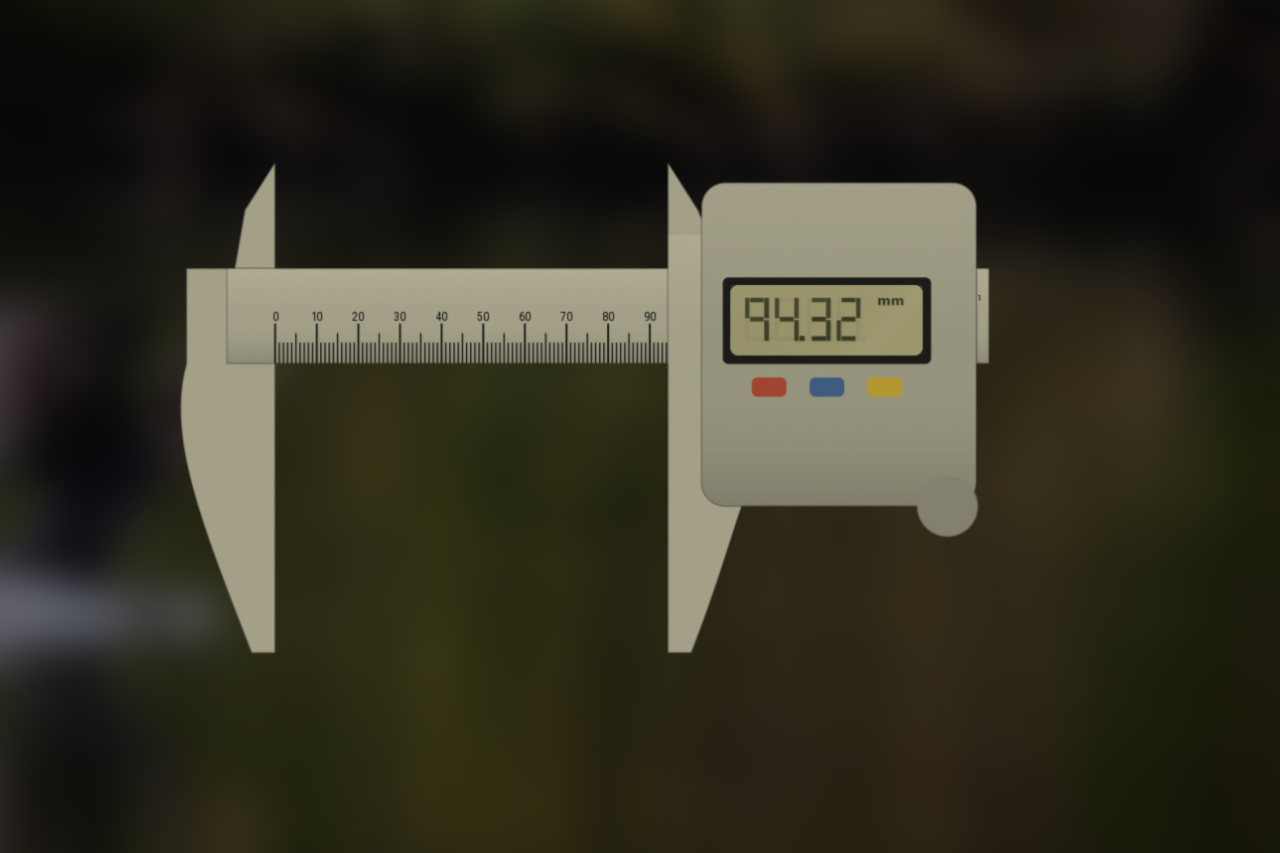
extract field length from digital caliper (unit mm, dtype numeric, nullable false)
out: 94.32 mm
